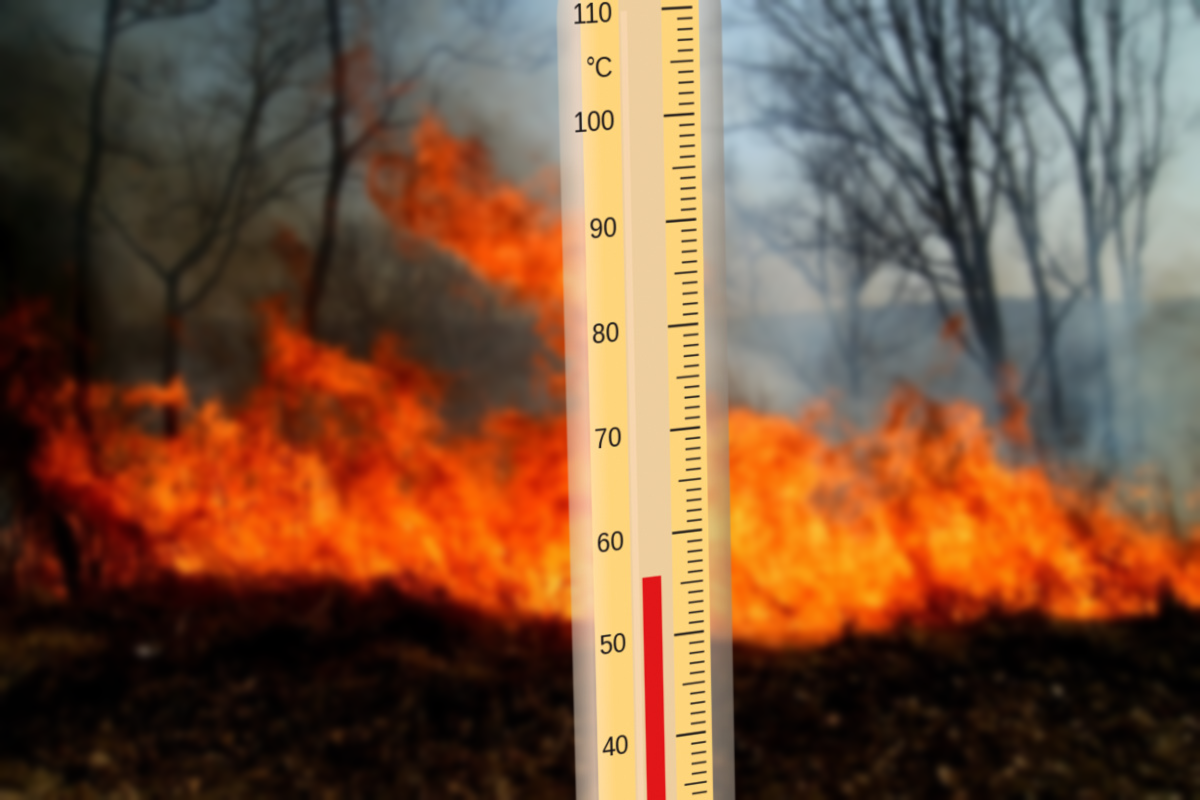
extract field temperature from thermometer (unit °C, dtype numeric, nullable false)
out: 56 °C
